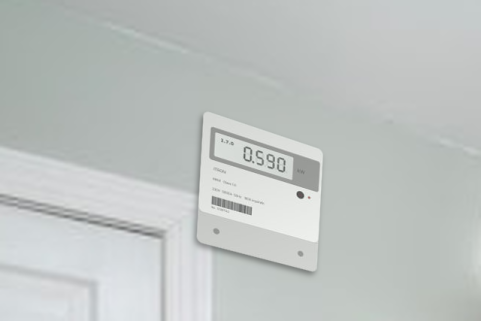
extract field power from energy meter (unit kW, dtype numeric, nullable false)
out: 0.590 kW
